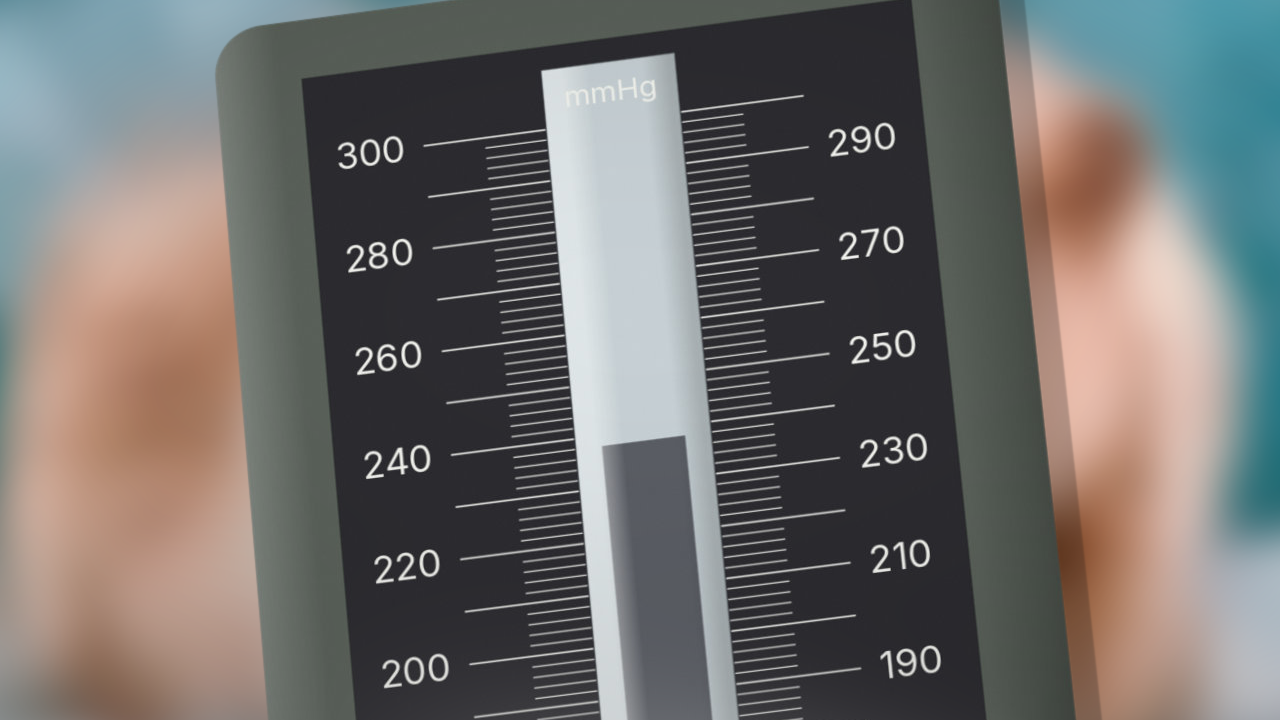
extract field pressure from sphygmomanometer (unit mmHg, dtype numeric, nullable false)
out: 238 mmHg
